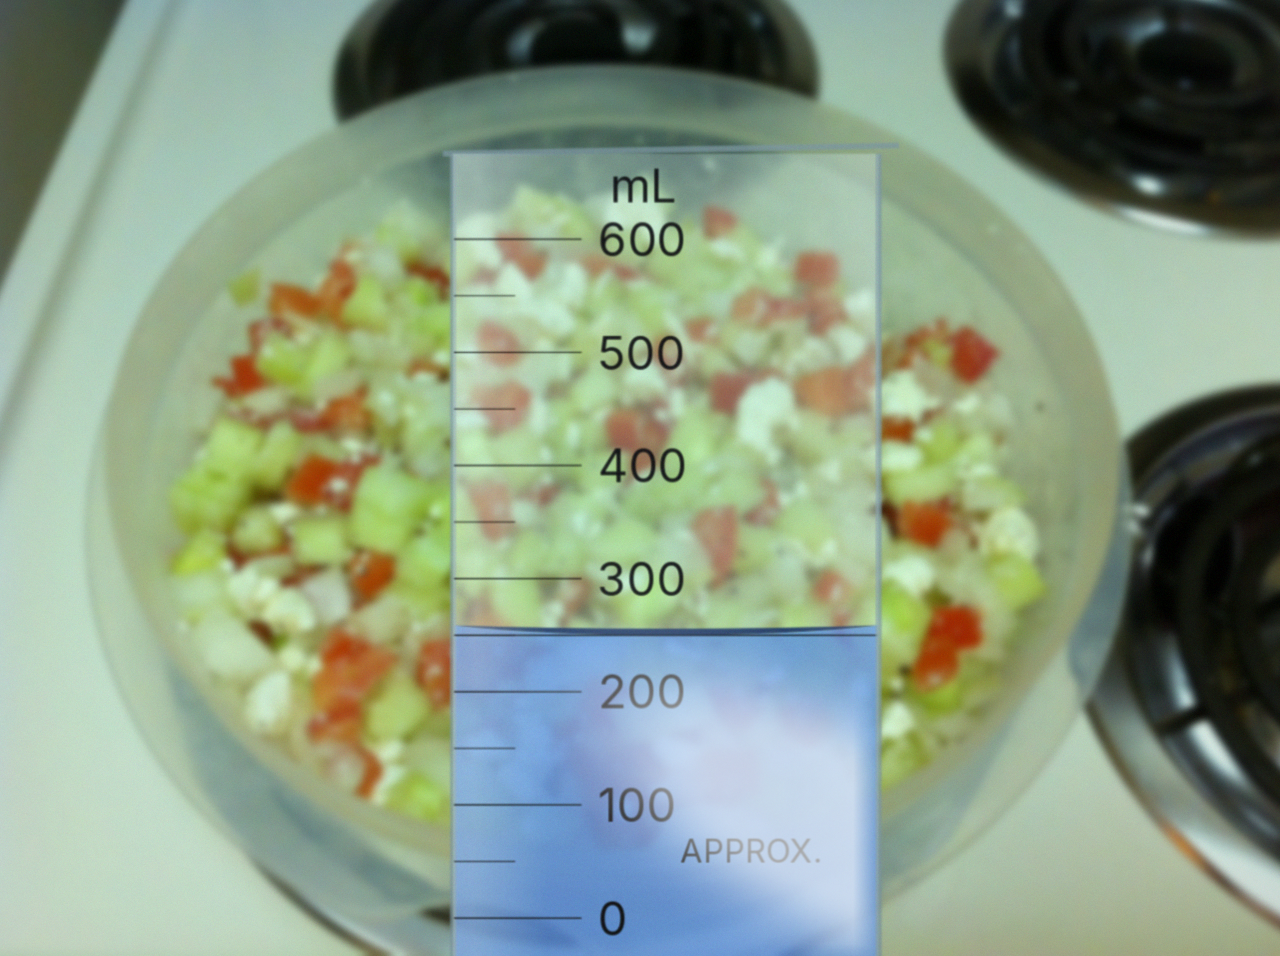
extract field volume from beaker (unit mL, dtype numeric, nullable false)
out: 250 mL
